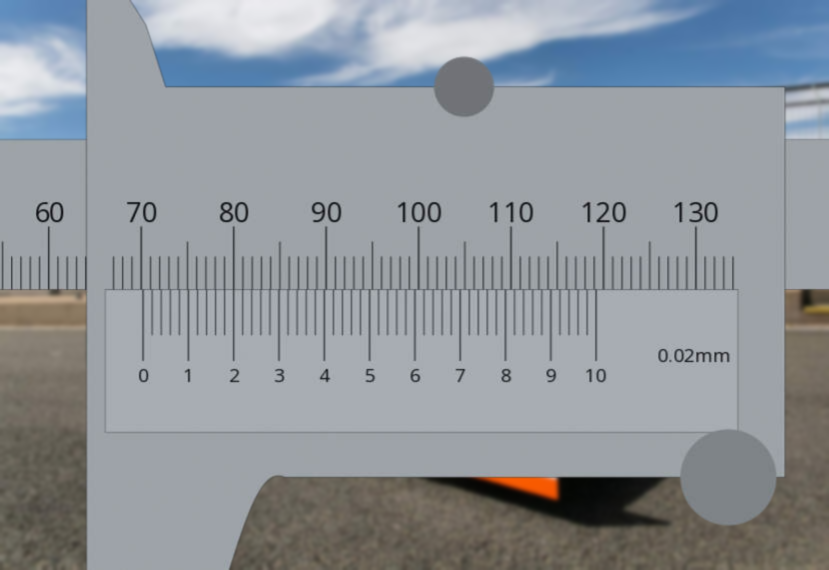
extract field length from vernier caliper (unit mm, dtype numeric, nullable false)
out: 70.2 mm
